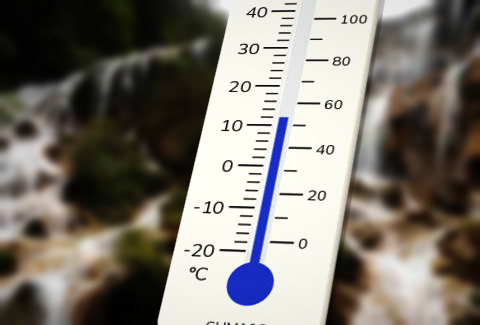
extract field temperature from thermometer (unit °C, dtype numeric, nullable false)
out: 12 °C
